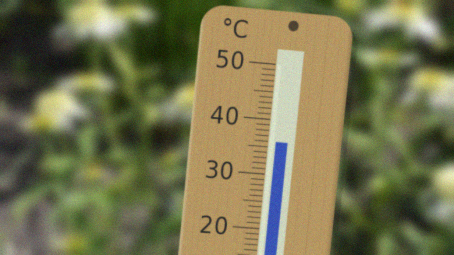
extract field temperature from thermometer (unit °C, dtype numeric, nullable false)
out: 36 °C
